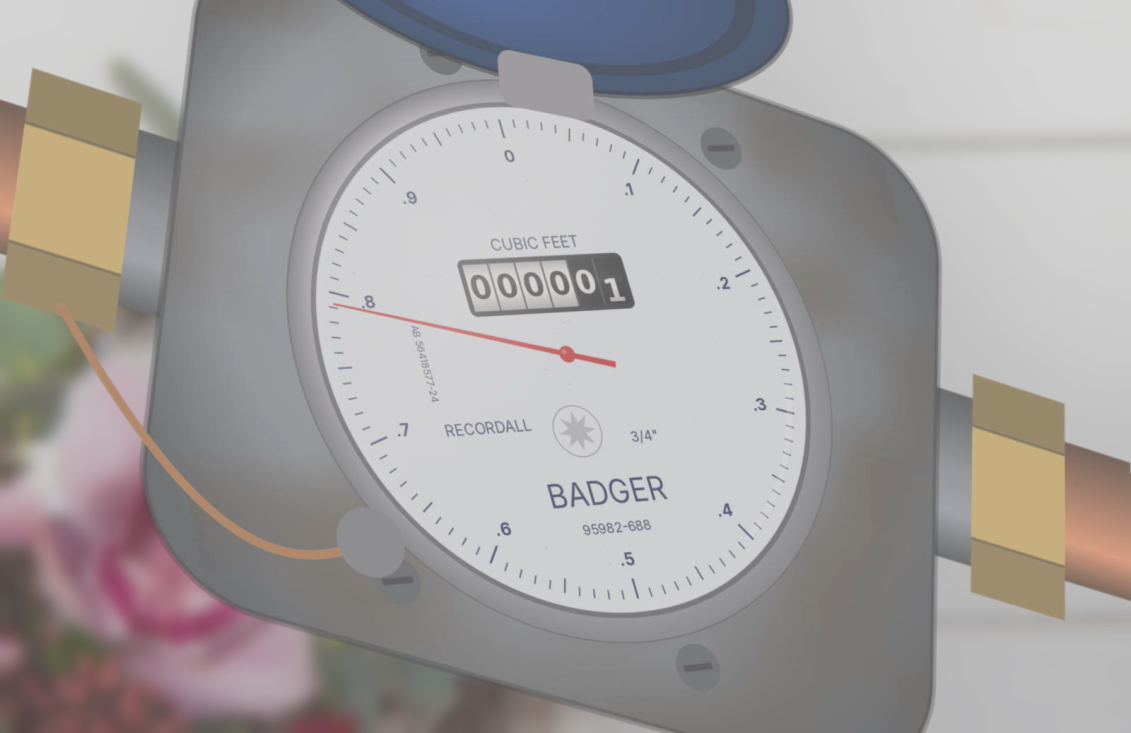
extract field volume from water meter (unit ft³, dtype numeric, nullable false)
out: 0.79 ft³
